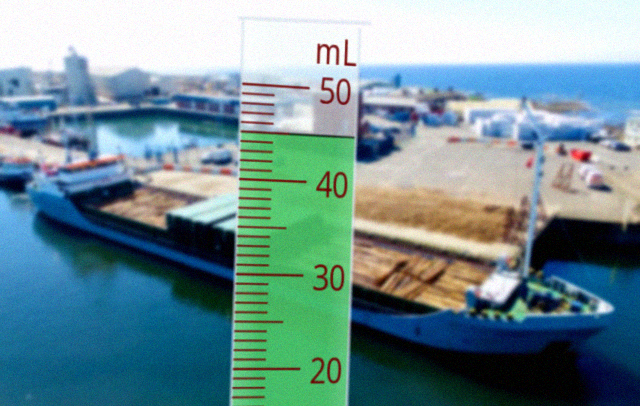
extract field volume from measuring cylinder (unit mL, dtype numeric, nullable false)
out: 45 mL
